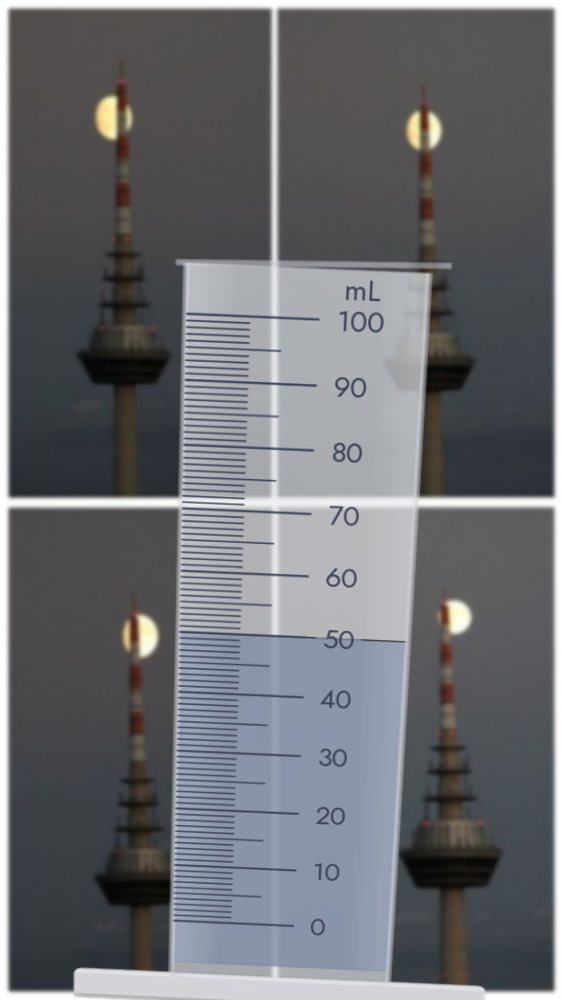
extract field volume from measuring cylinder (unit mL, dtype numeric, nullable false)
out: 50 mL
